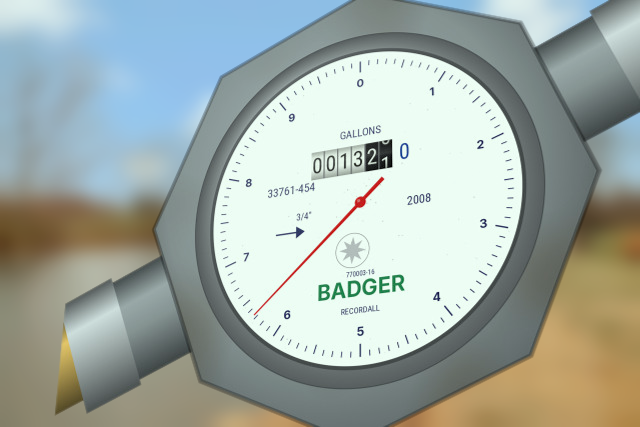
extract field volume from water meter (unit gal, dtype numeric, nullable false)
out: 13206.3 gal
